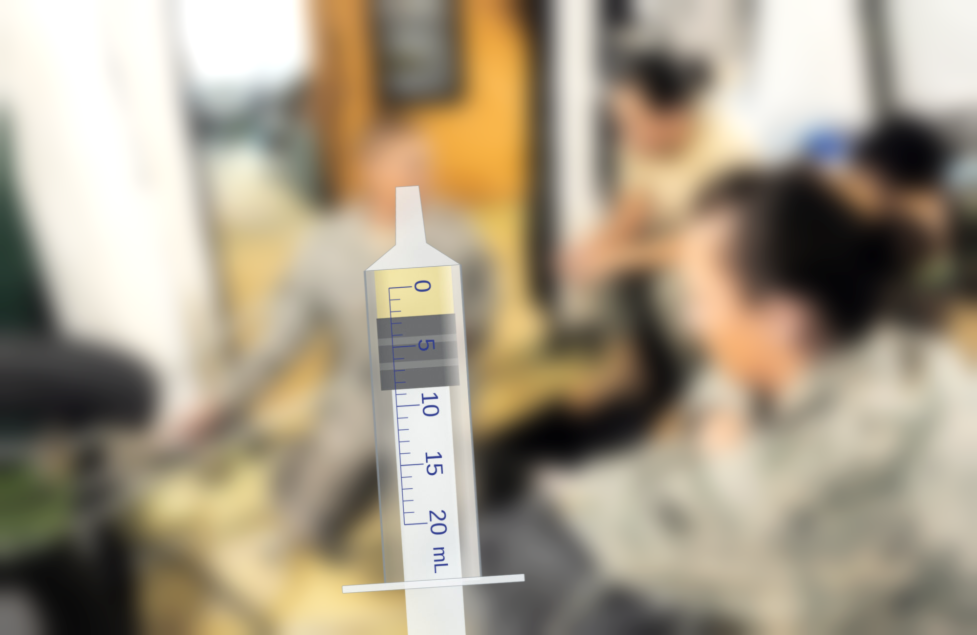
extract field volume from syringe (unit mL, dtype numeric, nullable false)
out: 2.5 mL
